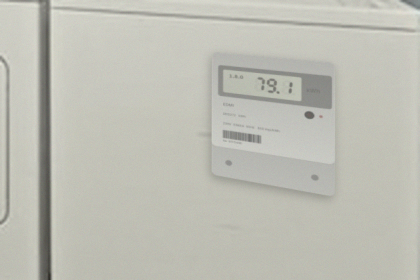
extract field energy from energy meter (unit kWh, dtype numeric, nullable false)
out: 79.1 kWh
